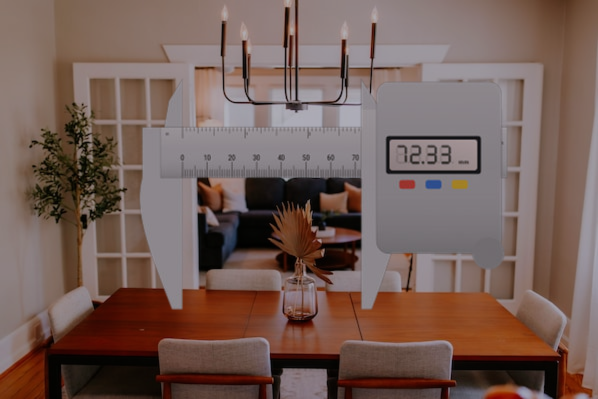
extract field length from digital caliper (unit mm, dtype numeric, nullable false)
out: 72.33 mm
